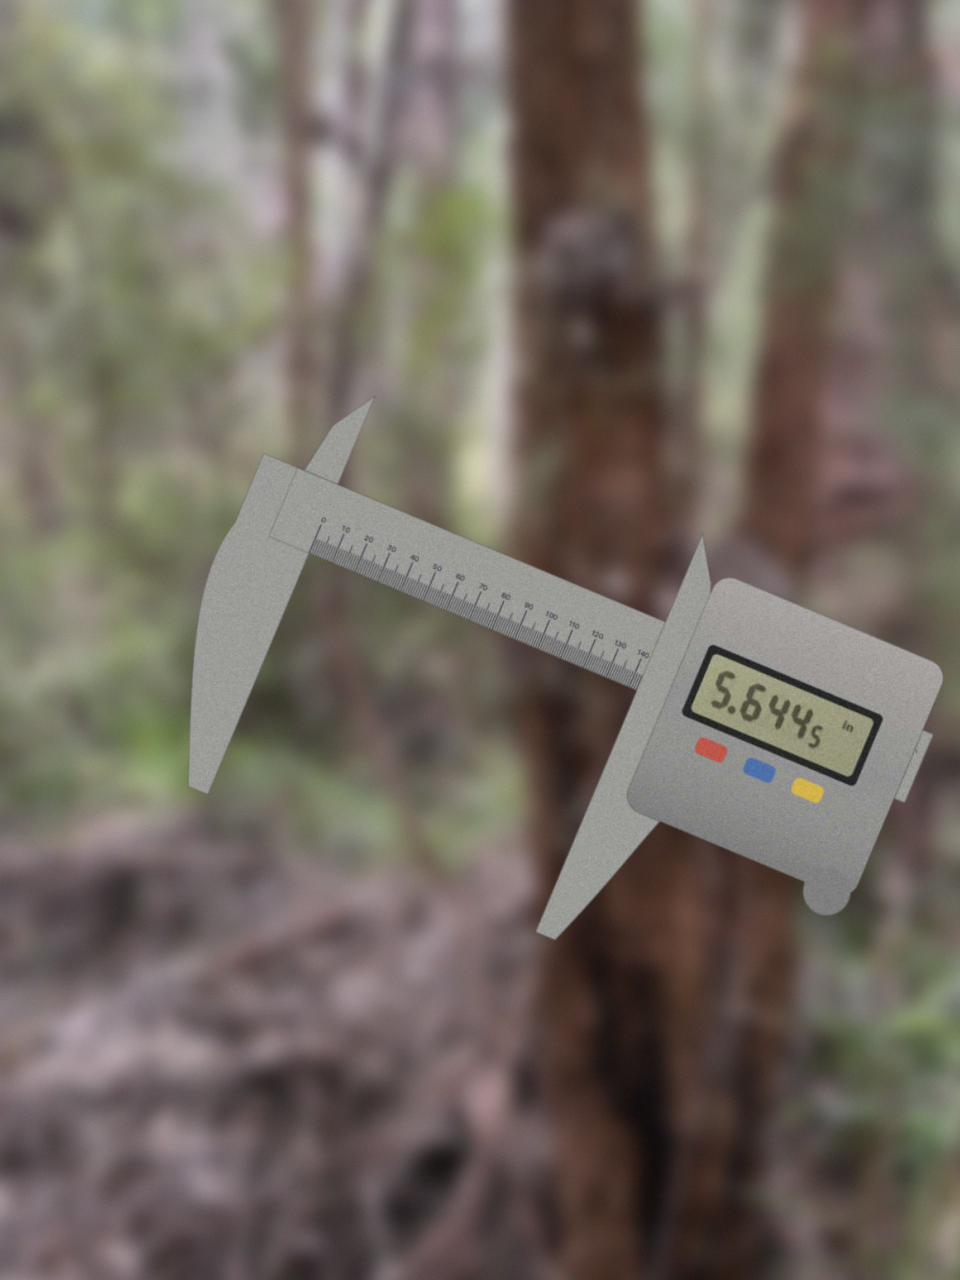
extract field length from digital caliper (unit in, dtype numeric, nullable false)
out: 5.6445 in
